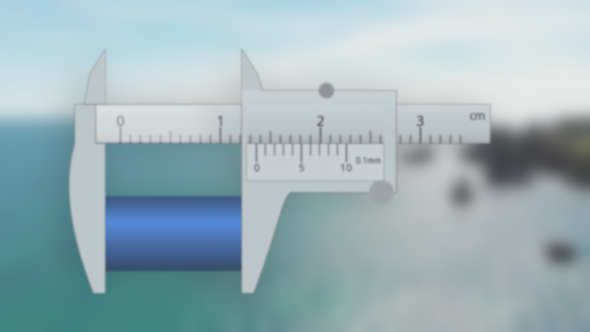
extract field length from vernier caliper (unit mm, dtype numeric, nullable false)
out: 13.6 mm
